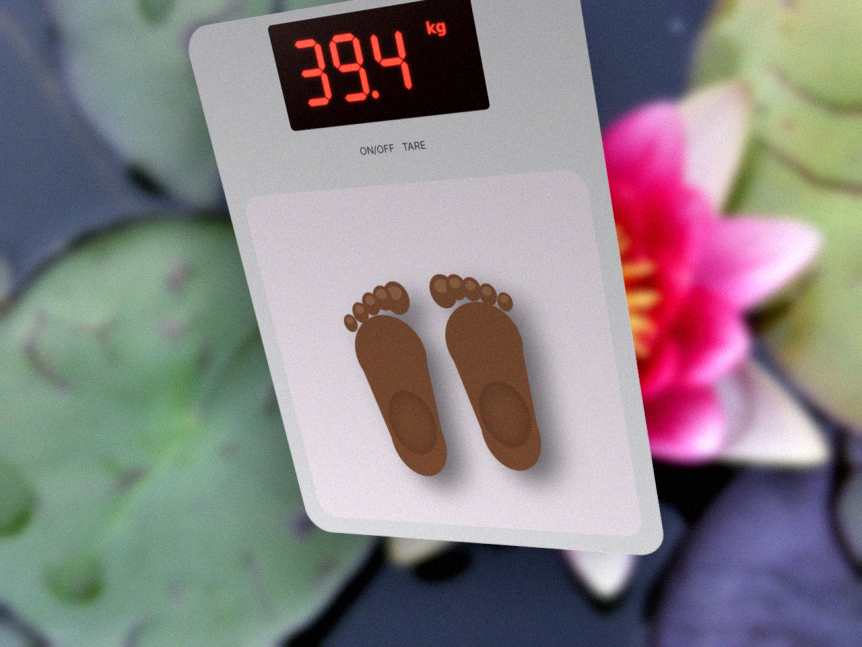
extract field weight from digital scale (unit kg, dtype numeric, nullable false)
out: 39.4 kg
